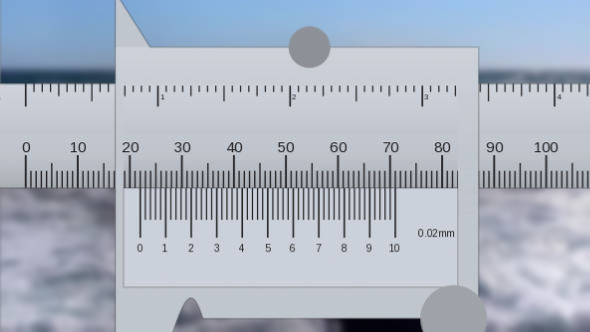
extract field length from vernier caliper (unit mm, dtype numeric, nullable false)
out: 22.0 mm
